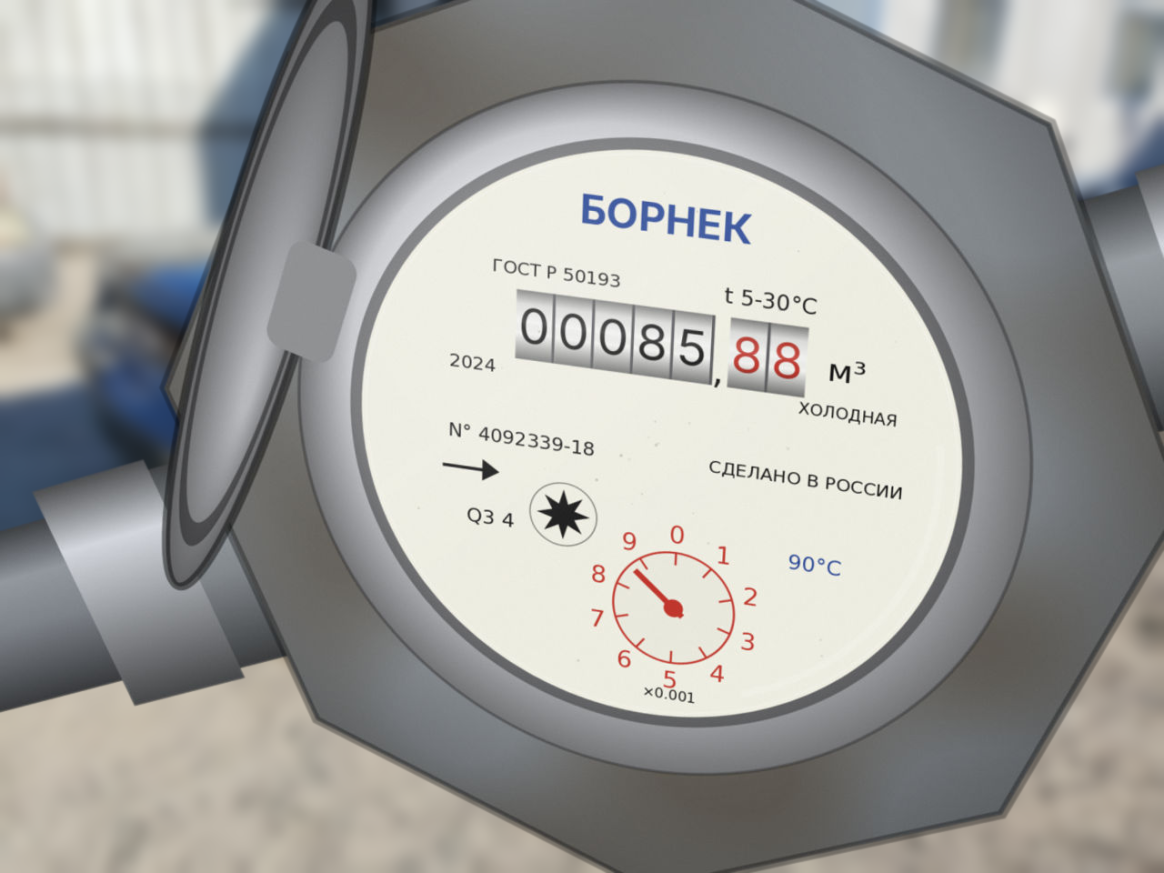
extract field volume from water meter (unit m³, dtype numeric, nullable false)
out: 85.888 m³
